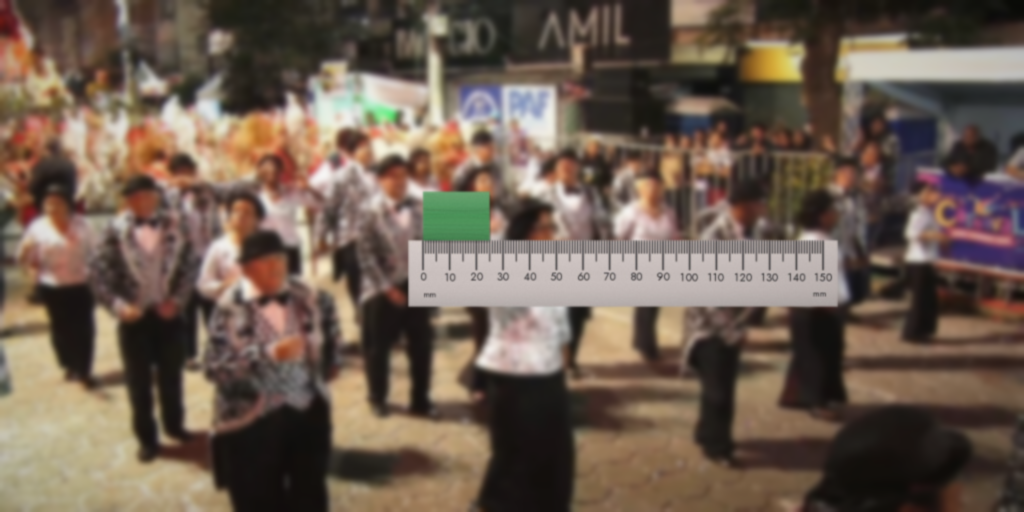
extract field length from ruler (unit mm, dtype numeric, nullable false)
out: 25 mm
